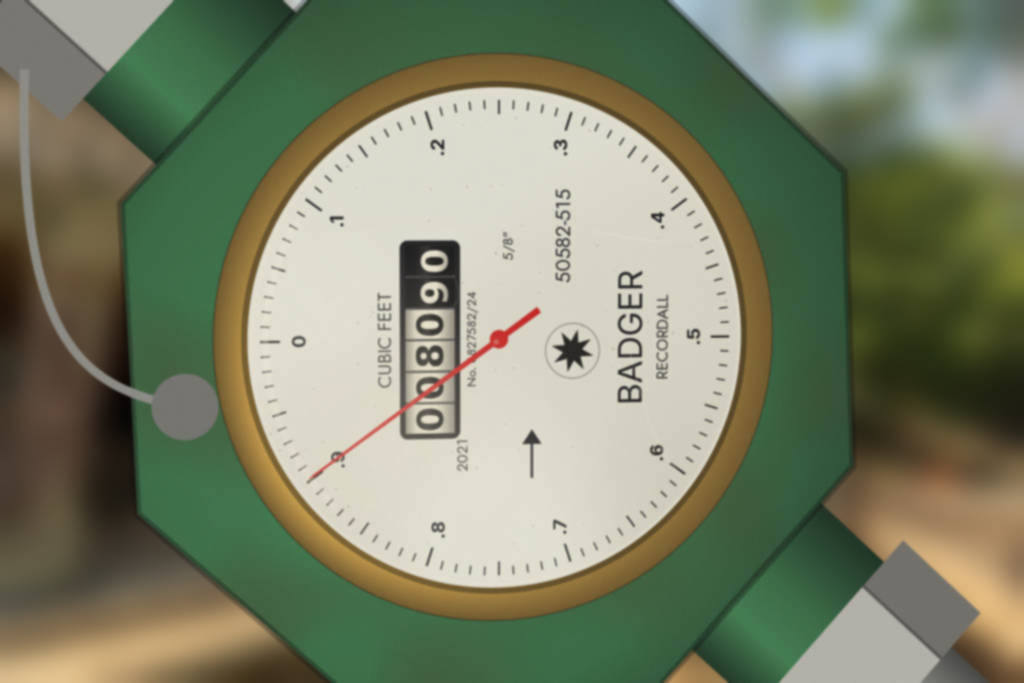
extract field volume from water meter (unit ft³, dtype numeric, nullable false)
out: 8089.90 ft³
